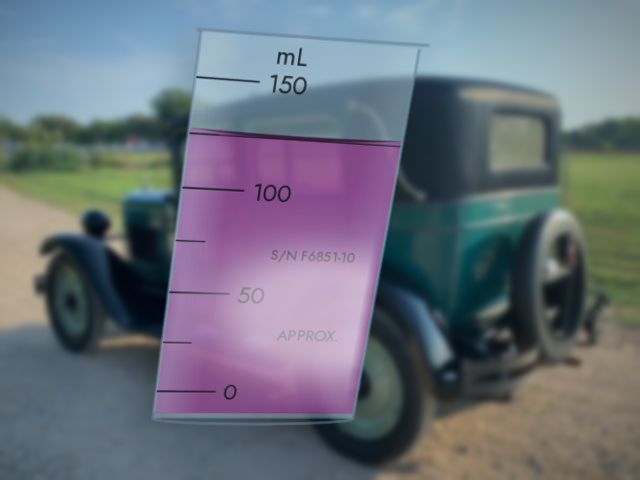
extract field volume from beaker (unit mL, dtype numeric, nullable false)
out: 125 mL
